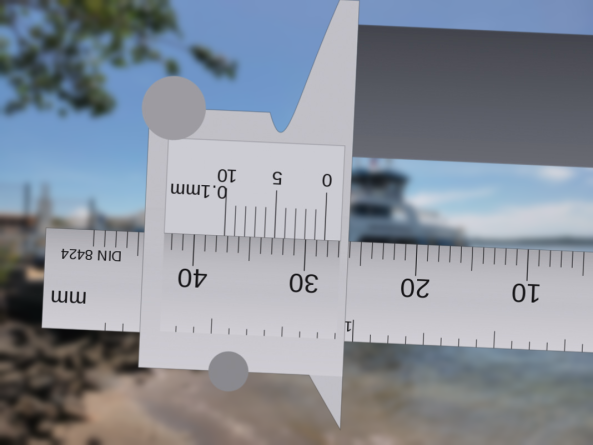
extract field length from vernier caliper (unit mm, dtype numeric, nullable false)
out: 28.3 mm
